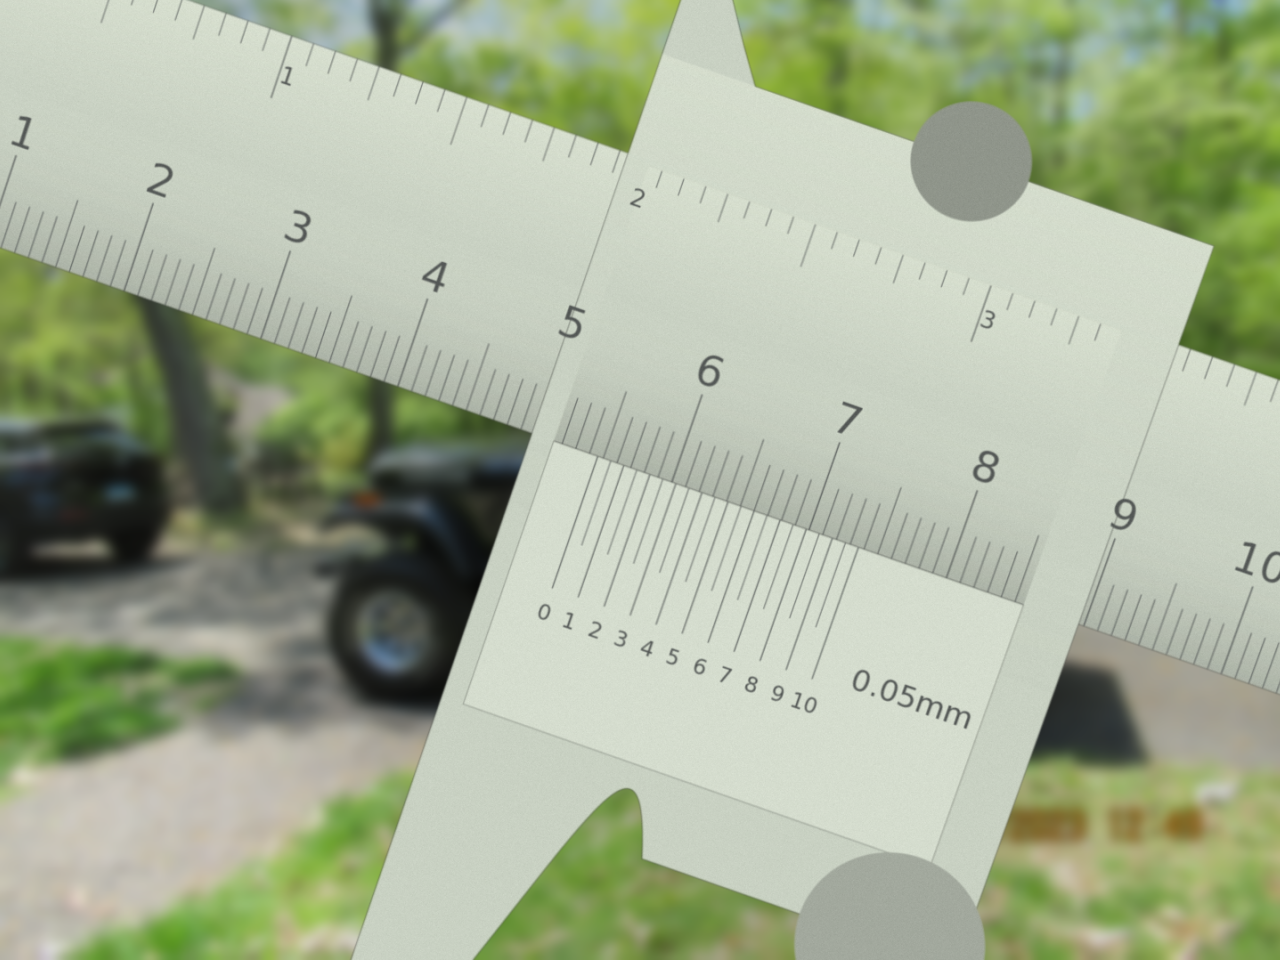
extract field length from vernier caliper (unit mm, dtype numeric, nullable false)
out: 54.6 mm
